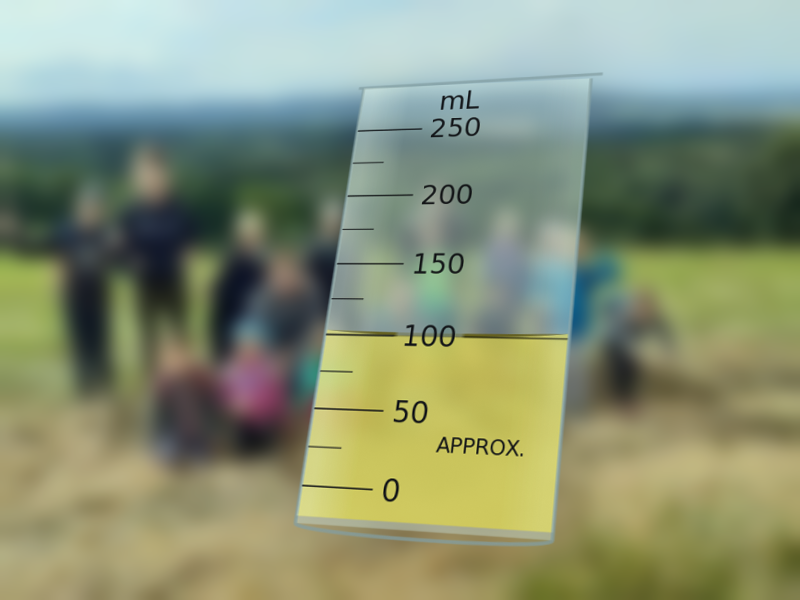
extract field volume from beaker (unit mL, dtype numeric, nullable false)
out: 100 mL
